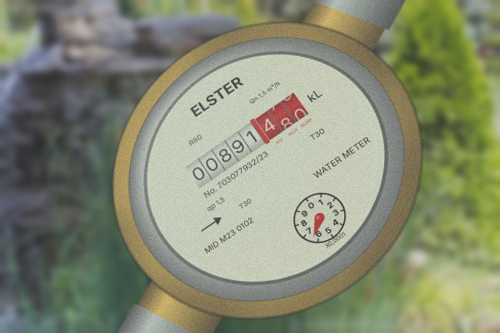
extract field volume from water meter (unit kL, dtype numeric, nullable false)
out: 891.4796 kL
